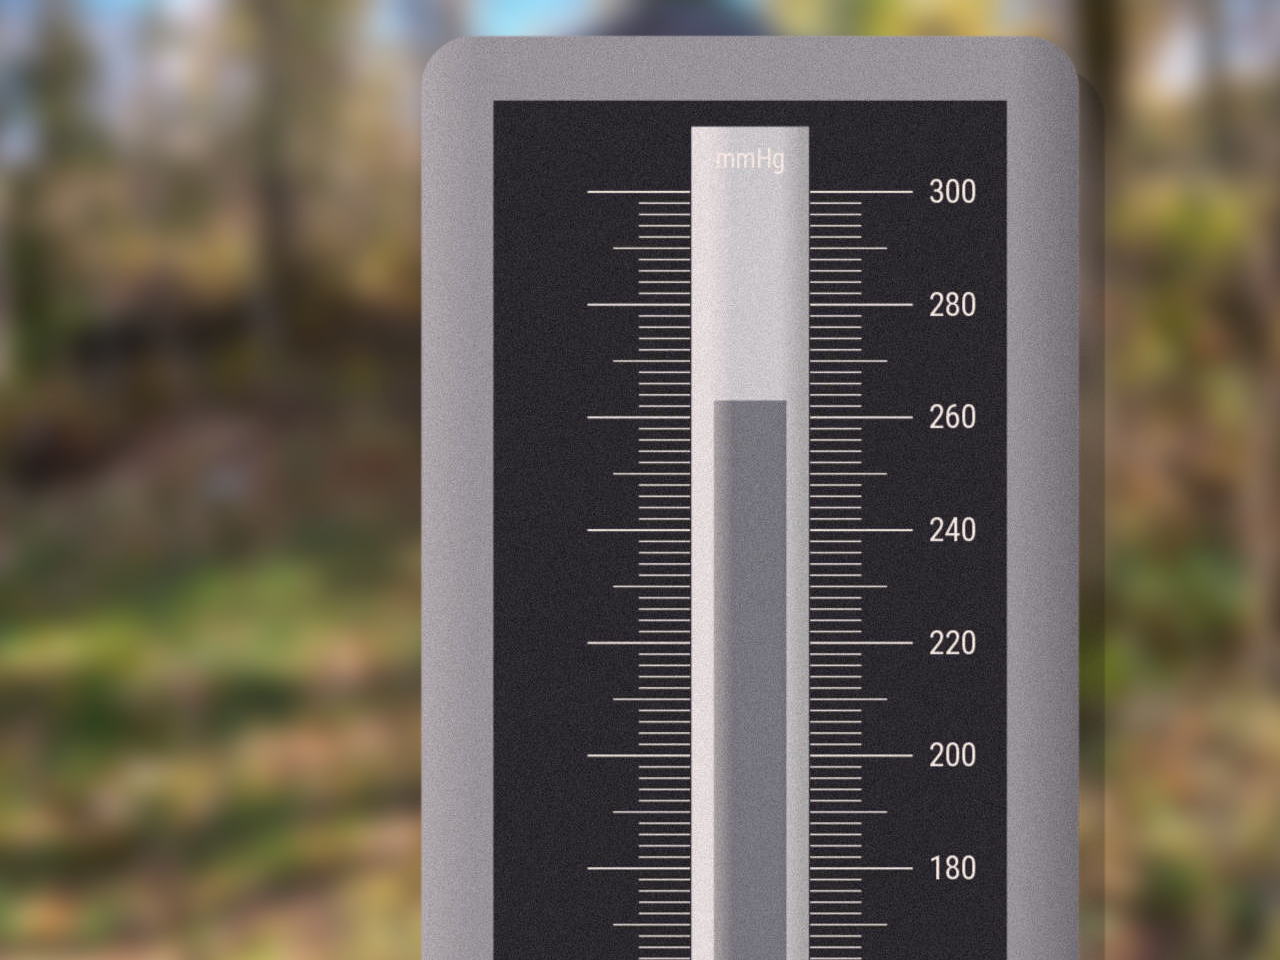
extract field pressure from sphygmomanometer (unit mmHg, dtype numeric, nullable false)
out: 263 mmHg
